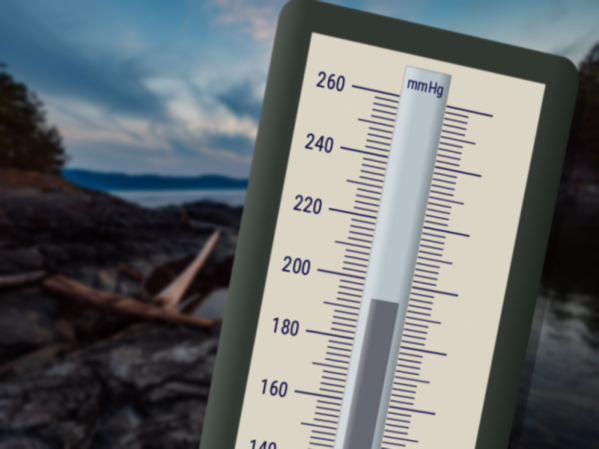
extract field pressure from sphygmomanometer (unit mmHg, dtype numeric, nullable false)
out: 194 mmHg
